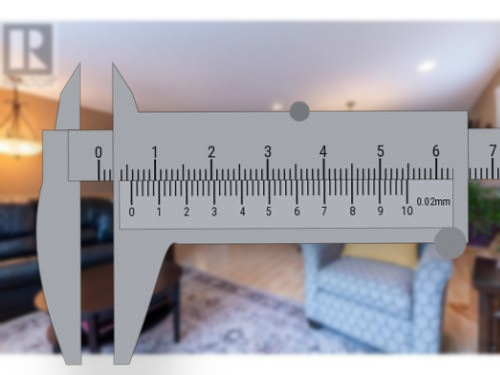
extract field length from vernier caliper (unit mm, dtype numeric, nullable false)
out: 5.8 mm
